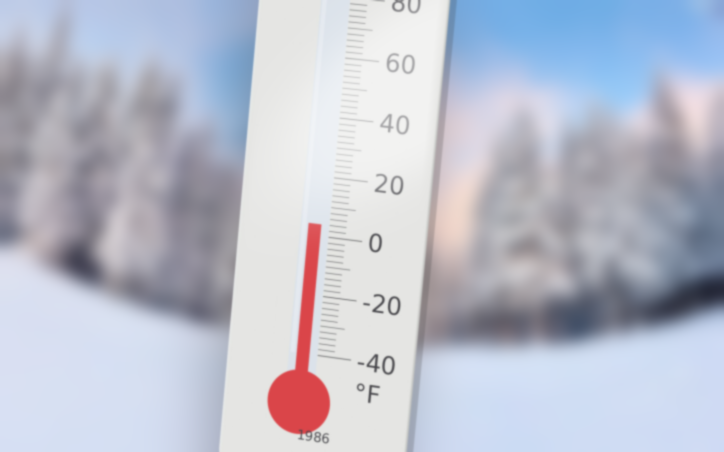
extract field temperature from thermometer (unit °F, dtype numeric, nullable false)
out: 4 °F
